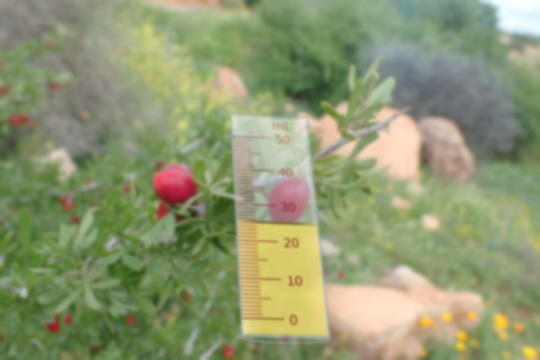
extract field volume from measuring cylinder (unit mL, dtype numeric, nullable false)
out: 25 mL
